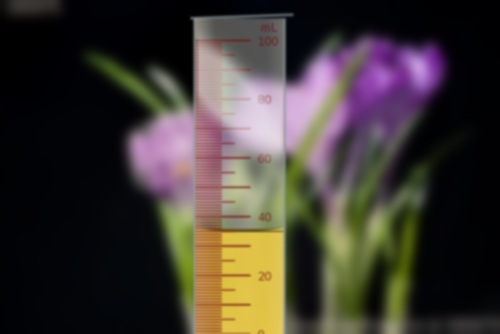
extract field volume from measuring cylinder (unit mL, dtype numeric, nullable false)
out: 35 mL
